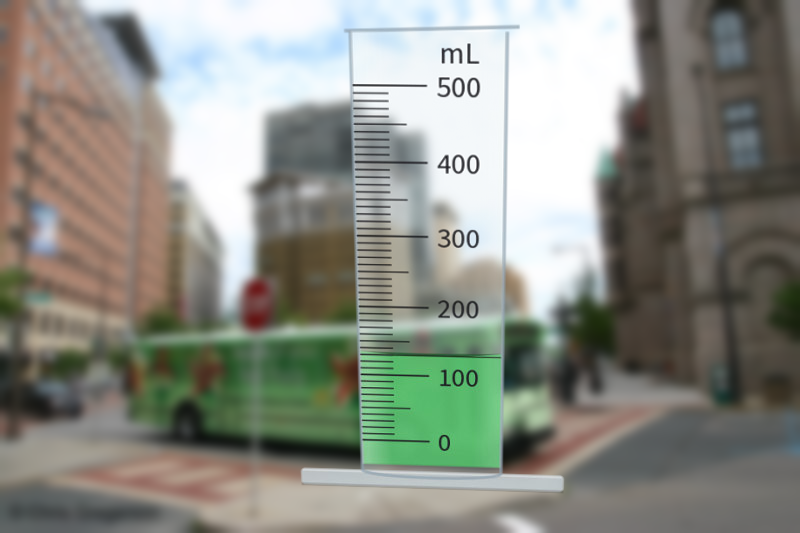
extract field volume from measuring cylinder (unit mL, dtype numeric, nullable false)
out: 130 mL
